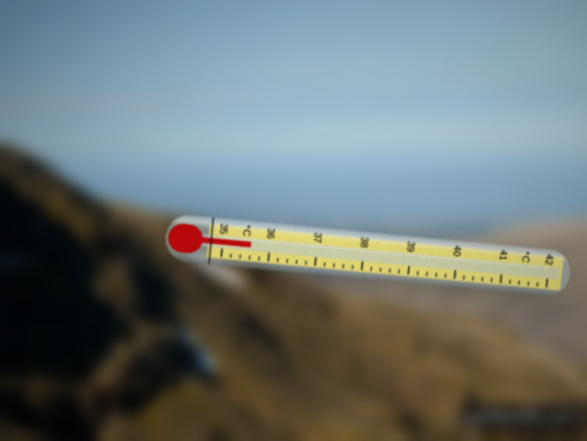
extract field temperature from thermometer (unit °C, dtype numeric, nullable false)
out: 35.6 °C
